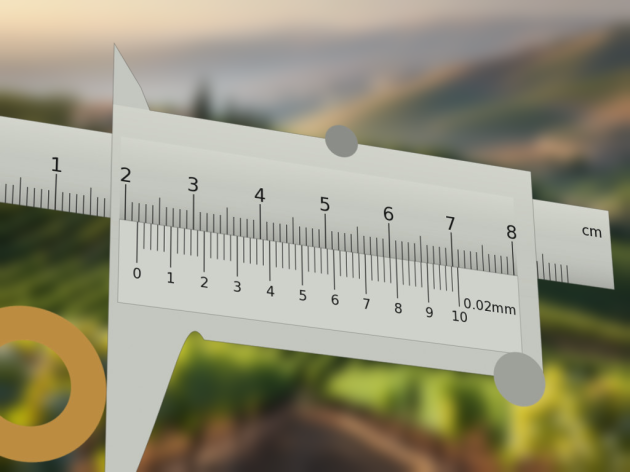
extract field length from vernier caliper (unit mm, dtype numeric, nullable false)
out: 21.8 mm
